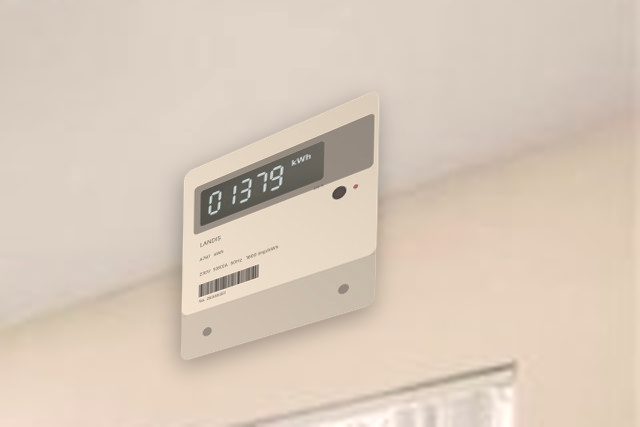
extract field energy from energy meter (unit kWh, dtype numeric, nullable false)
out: 1379 kWh
